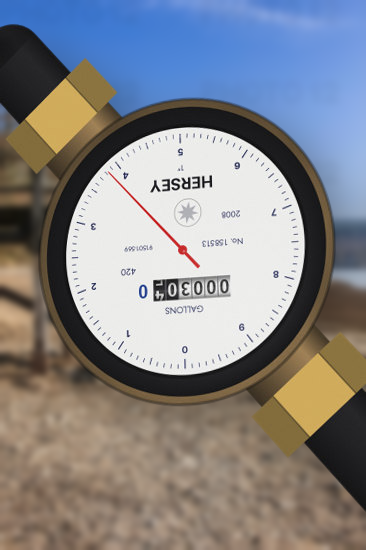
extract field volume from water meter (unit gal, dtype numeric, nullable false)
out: 3043.8 gal
